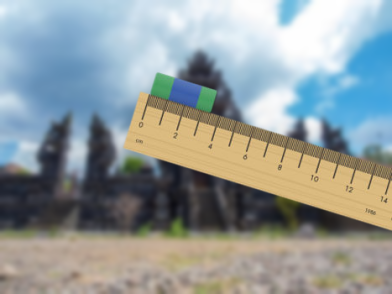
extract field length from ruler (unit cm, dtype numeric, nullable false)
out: 3.5 cm
